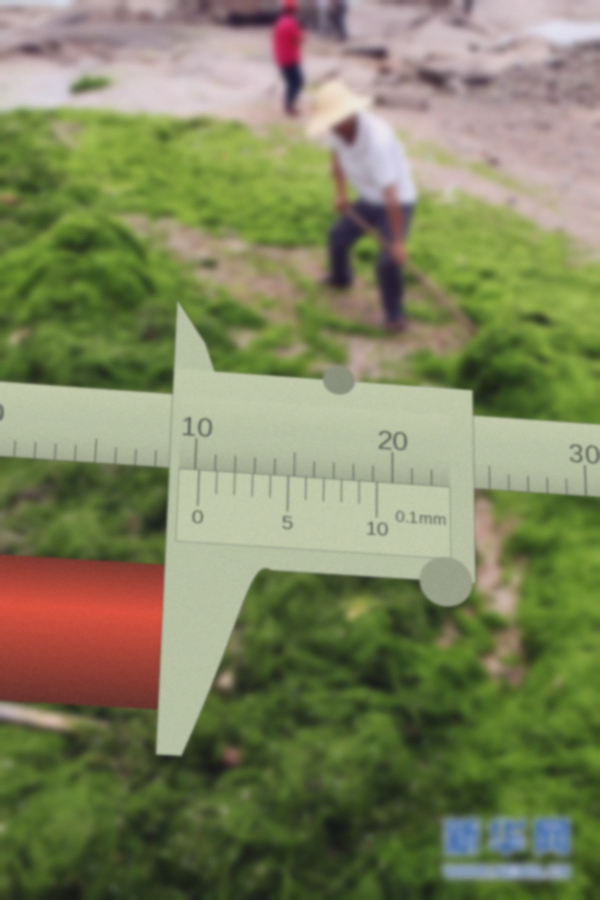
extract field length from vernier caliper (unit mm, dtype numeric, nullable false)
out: 10.2 mm
